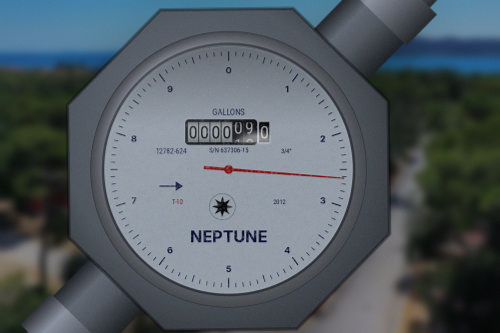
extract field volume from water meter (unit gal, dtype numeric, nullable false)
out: 92.6 gal
